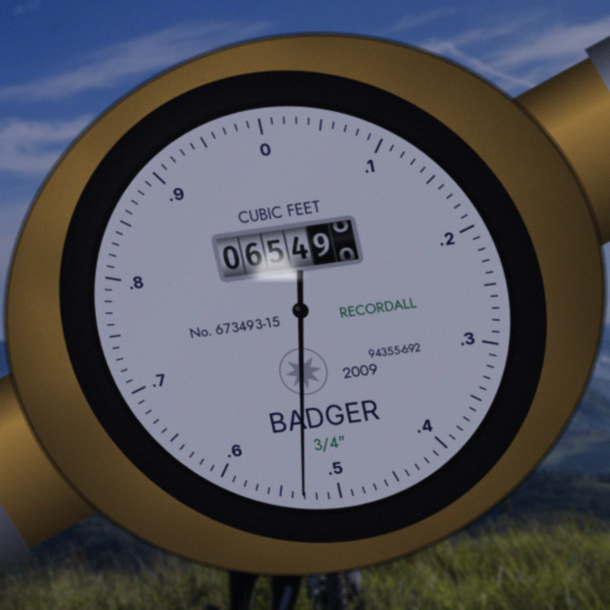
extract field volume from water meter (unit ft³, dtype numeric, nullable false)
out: 65498.53 ft³
